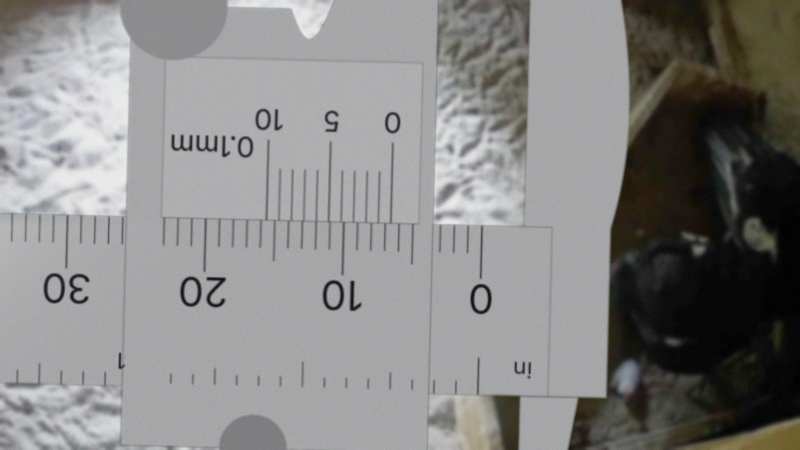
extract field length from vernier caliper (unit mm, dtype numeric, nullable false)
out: 6.6 mm
